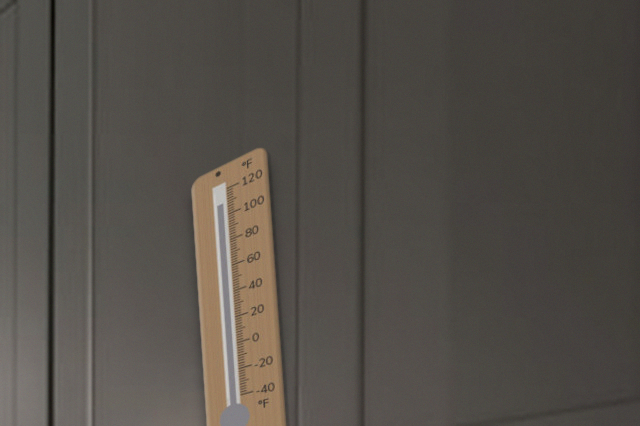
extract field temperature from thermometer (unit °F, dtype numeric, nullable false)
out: 110 °F
